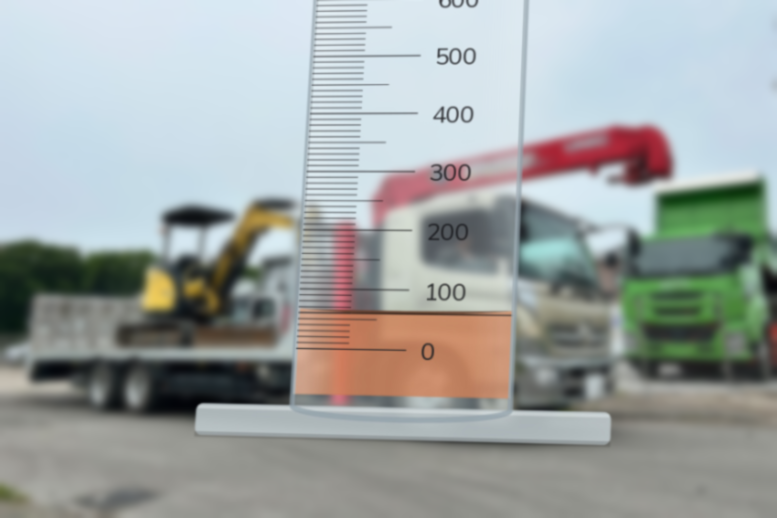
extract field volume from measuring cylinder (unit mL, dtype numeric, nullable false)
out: 60 mL
